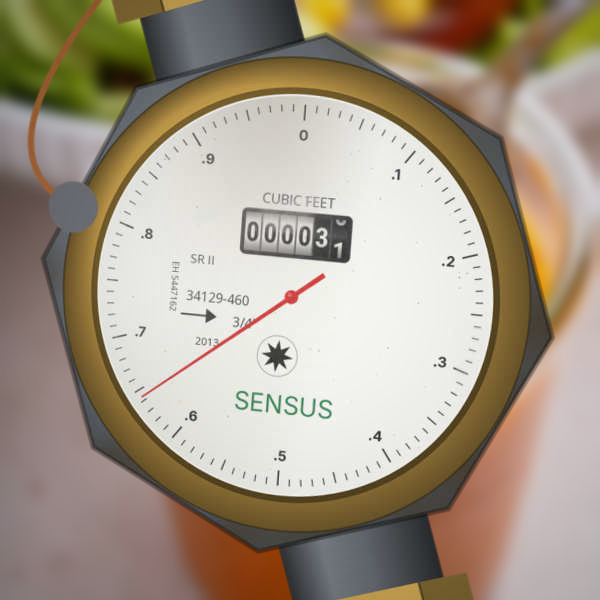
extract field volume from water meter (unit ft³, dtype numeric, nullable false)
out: 30.64 ft³
